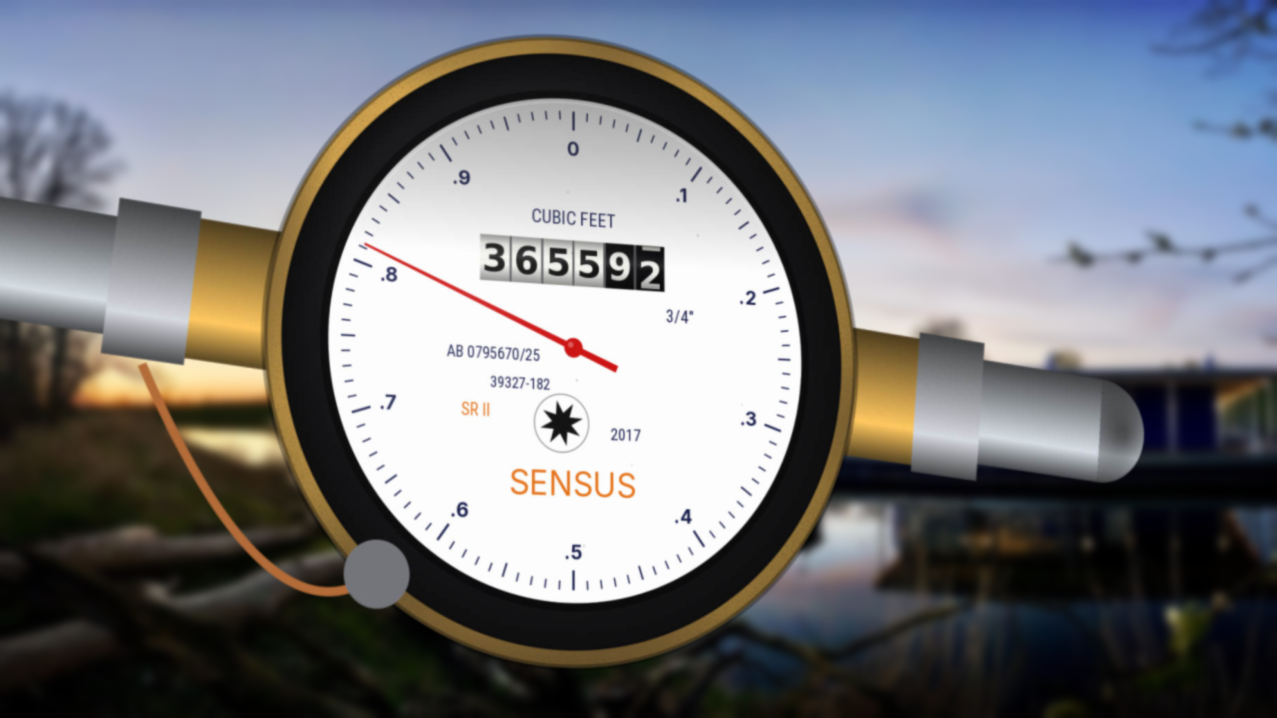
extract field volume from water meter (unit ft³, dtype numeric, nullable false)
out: 365591.81 ft³
